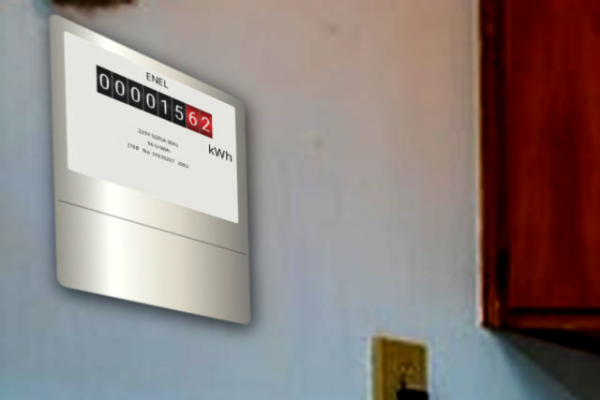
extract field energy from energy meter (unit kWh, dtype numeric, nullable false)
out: 15.62 kWh
